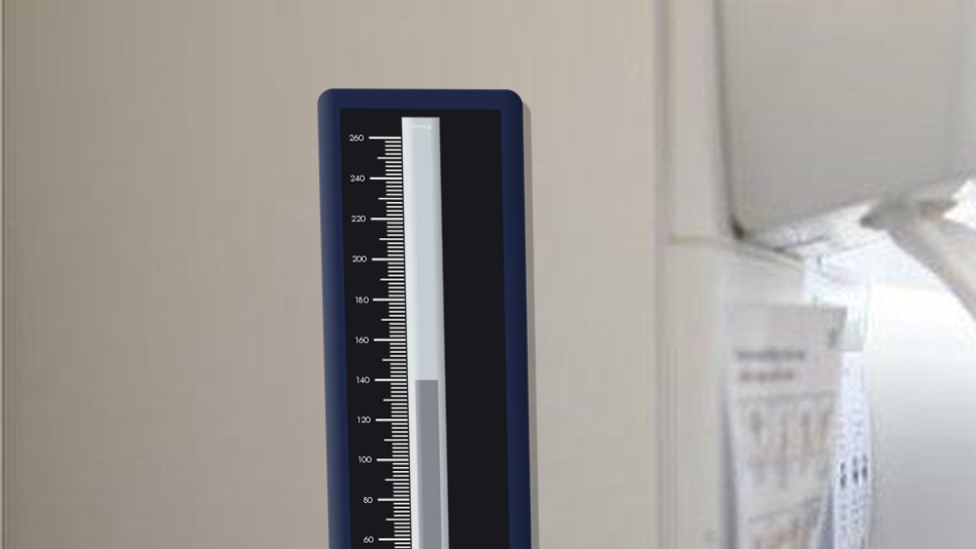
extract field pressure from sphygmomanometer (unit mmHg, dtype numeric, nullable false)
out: 140 mmHg
